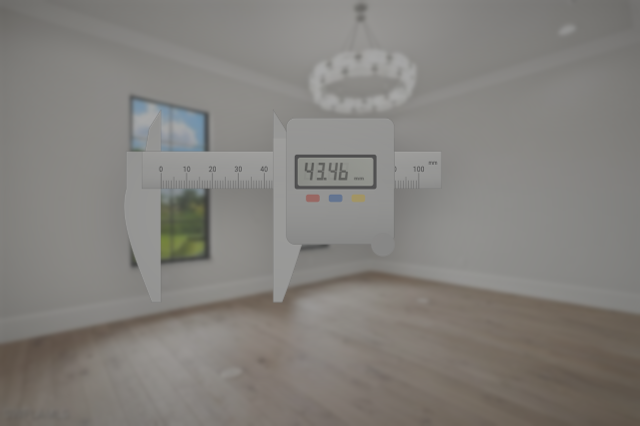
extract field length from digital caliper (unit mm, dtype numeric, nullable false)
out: 43.46 mm
